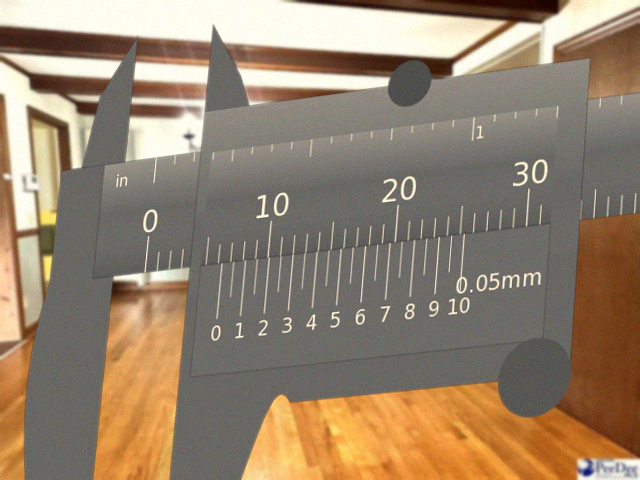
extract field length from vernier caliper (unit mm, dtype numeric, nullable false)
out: 6.3 mm
